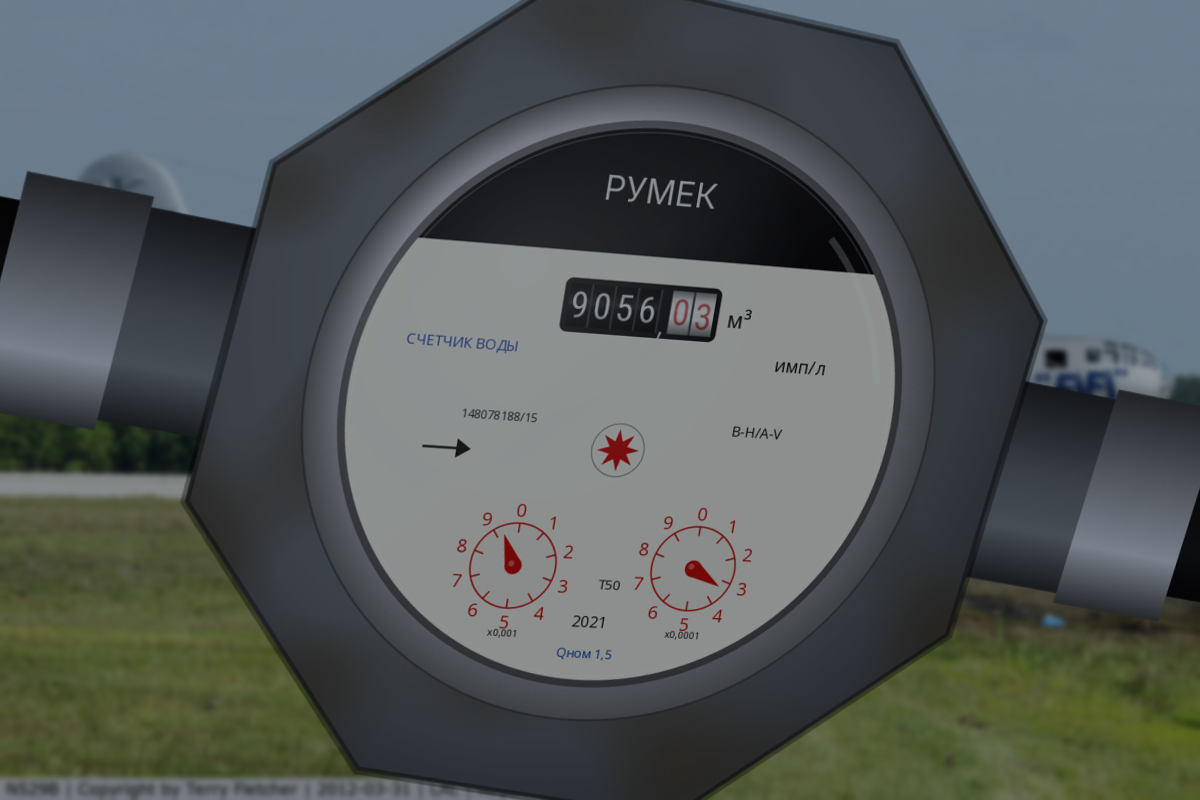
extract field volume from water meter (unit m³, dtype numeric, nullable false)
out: 9056.0293 m³
